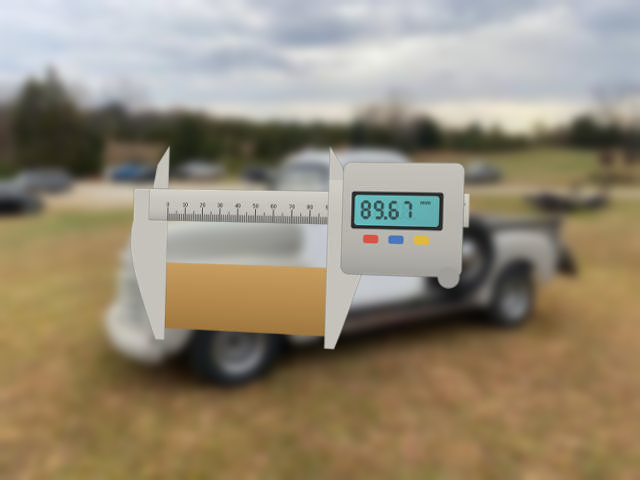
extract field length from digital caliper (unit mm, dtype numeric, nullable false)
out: 89.67 mm
